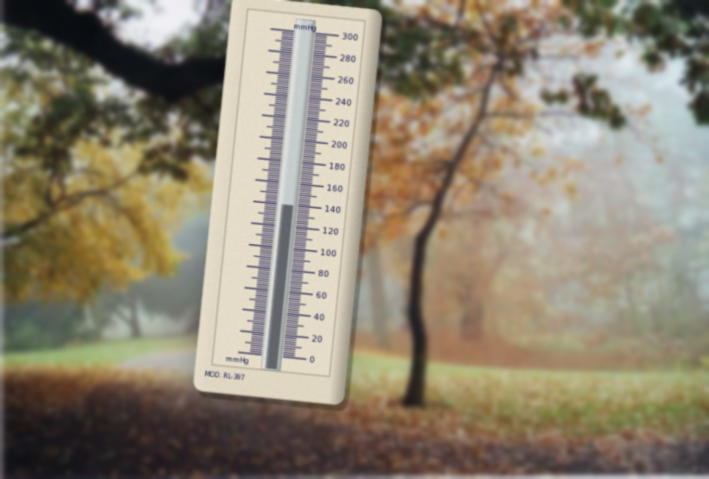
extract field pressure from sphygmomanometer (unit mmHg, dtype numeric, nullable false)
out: 140 mmHg
